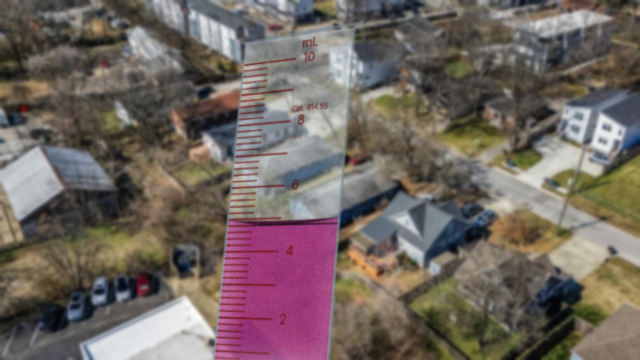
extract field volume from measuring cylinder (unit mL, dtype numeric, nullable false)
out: 4.8 mL
